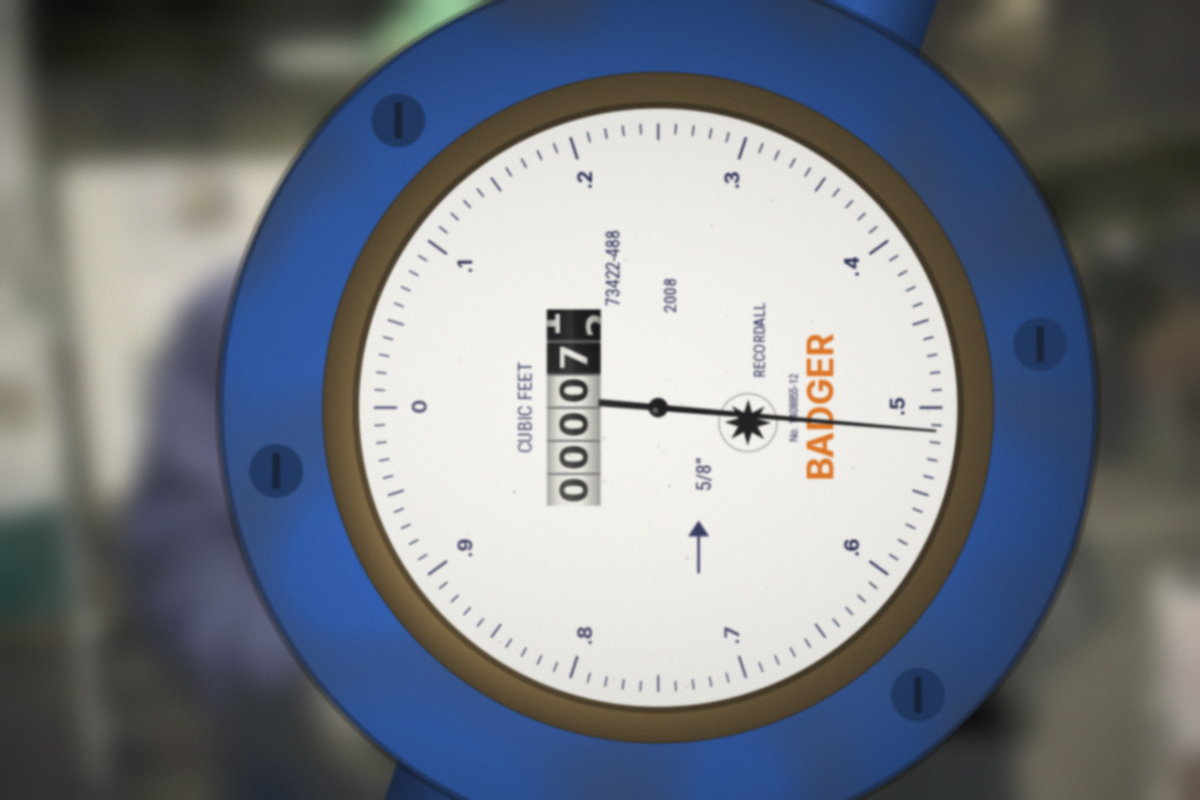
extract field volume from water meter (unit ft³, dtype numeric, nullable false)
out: 71.51 ft³
